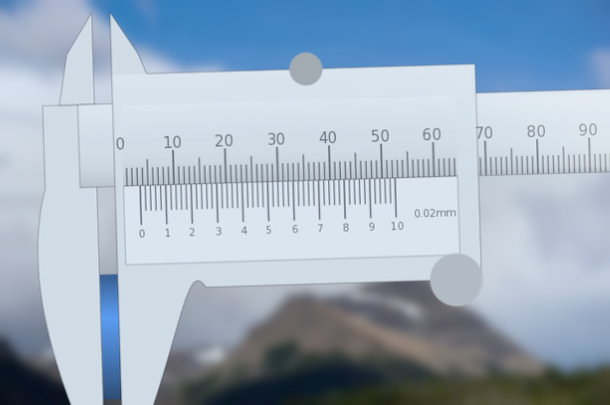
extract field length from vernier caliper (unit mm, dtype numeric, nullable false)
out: 3.5 mm
